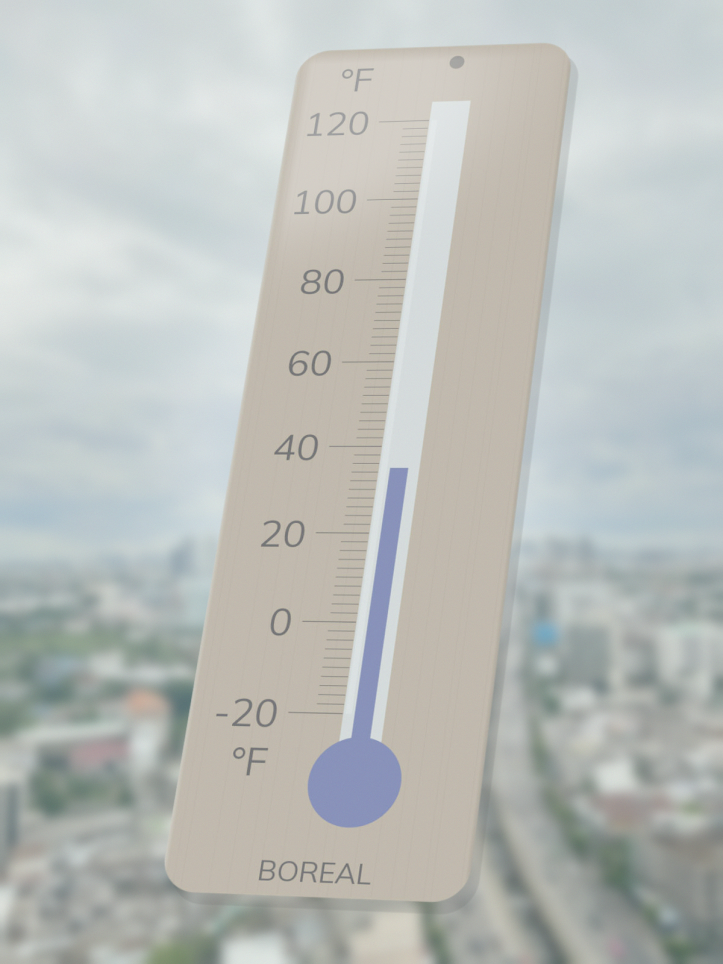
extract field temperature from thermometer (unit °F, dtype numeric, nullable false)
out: 35 °F
